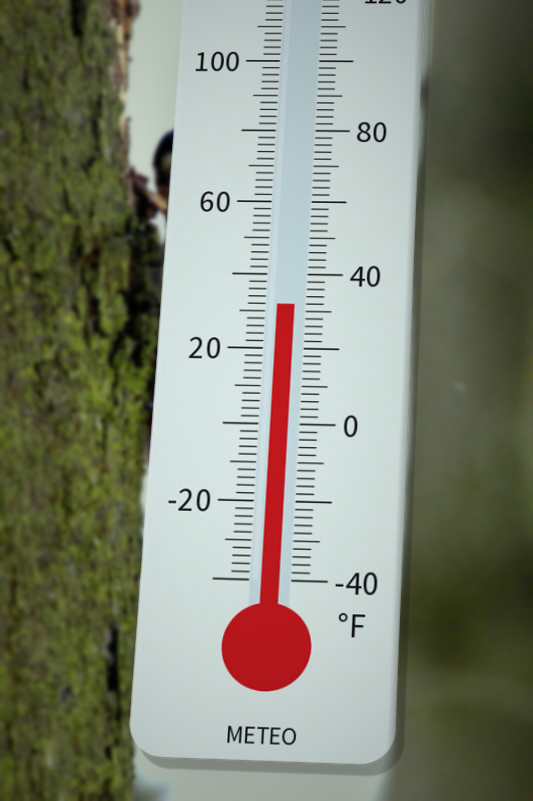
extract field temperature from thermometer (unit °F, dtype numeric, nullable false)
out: 32 °F
